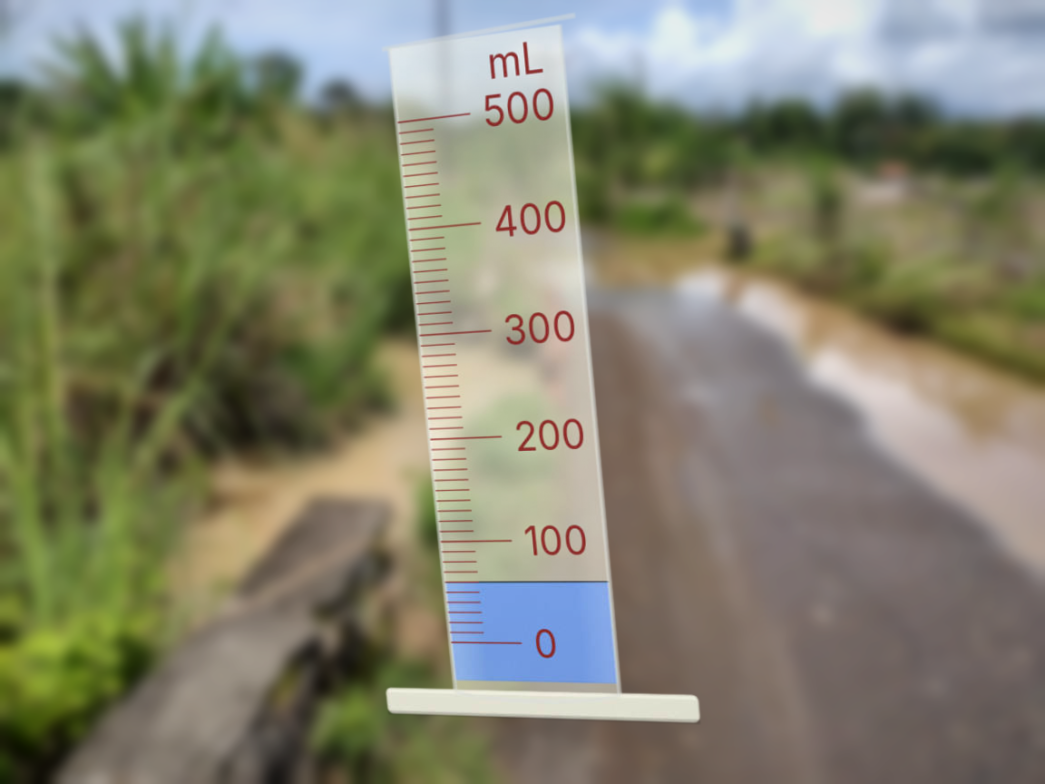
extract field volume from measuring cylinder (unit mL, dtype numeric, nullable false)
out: 60 mL
